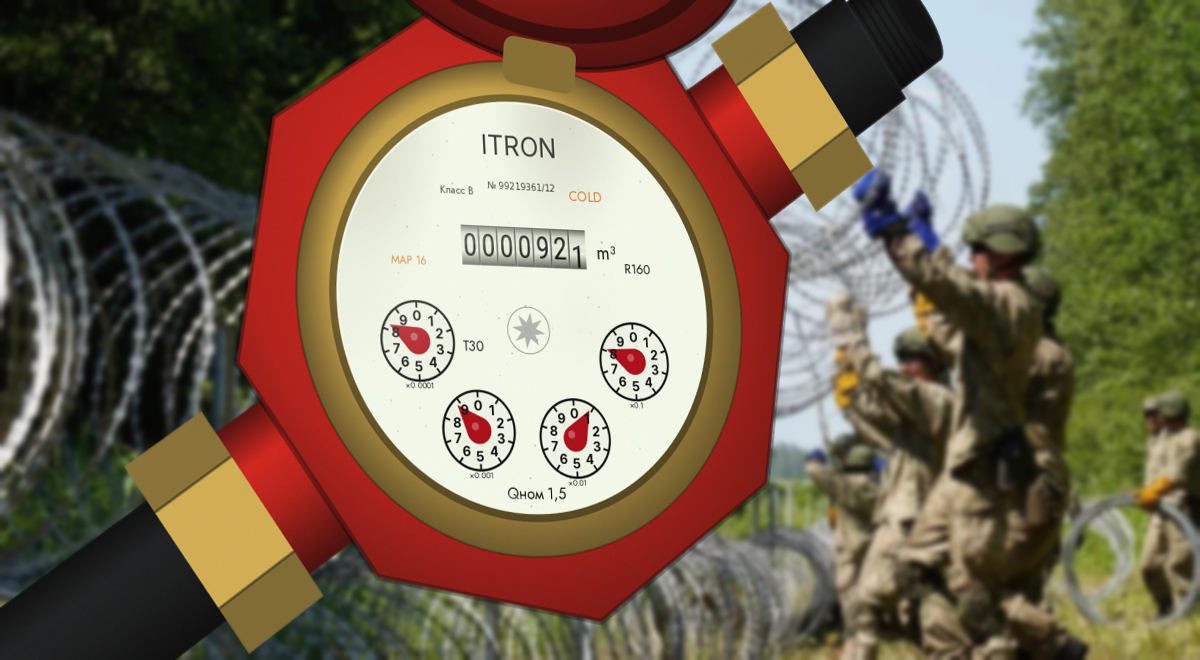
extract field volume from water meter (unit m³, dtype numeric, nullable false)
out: 920.8088 m³
